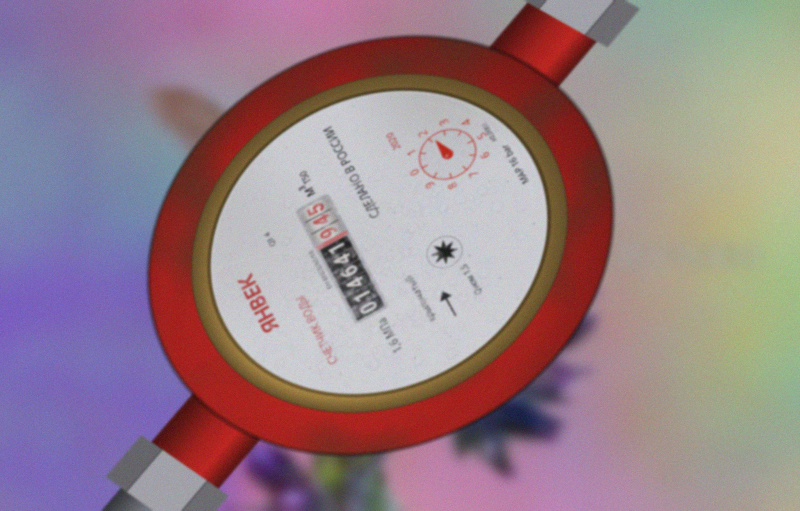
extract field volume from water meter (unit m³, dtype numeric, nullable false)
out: 14641.9452 m³
